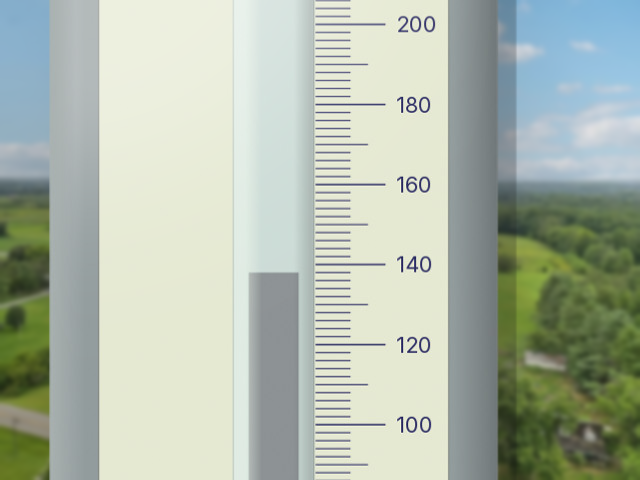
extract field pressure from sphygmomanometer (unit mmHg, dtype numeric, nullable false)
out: 138 mmHg
